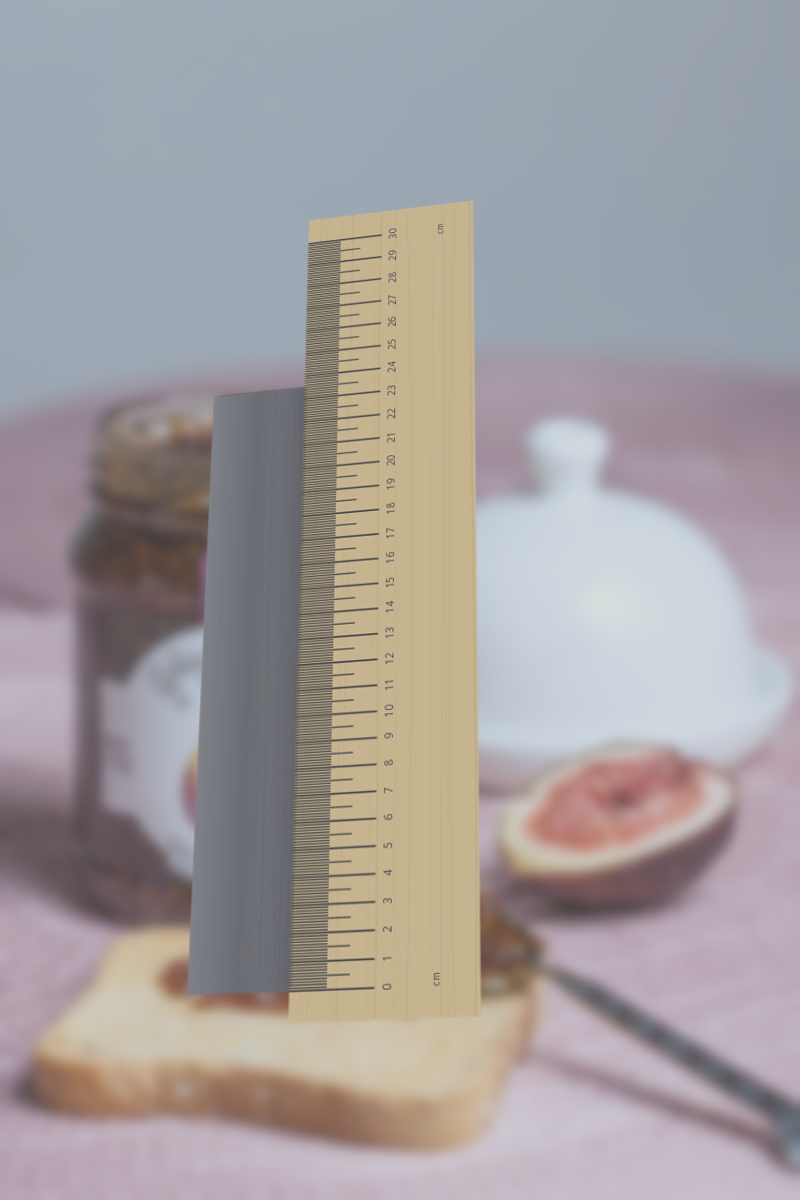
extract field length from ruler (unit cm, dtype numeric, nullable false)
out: 23.5 cm
